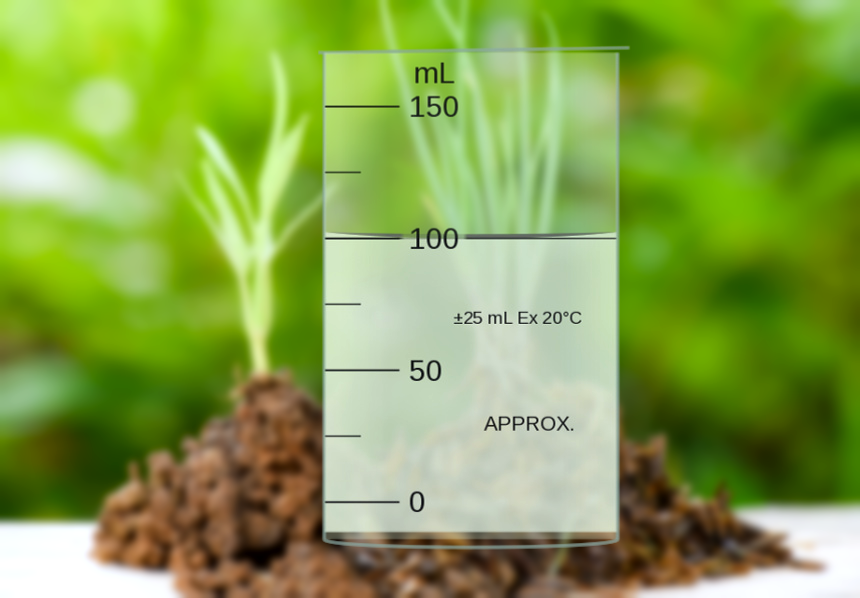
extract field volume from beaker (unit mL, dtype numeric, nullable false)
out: 100 mL
